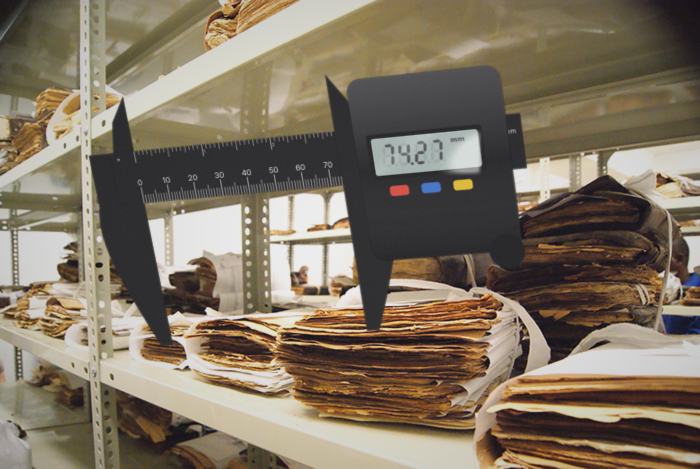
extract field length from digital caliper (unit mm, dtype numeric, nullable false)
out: 74.27 mm
